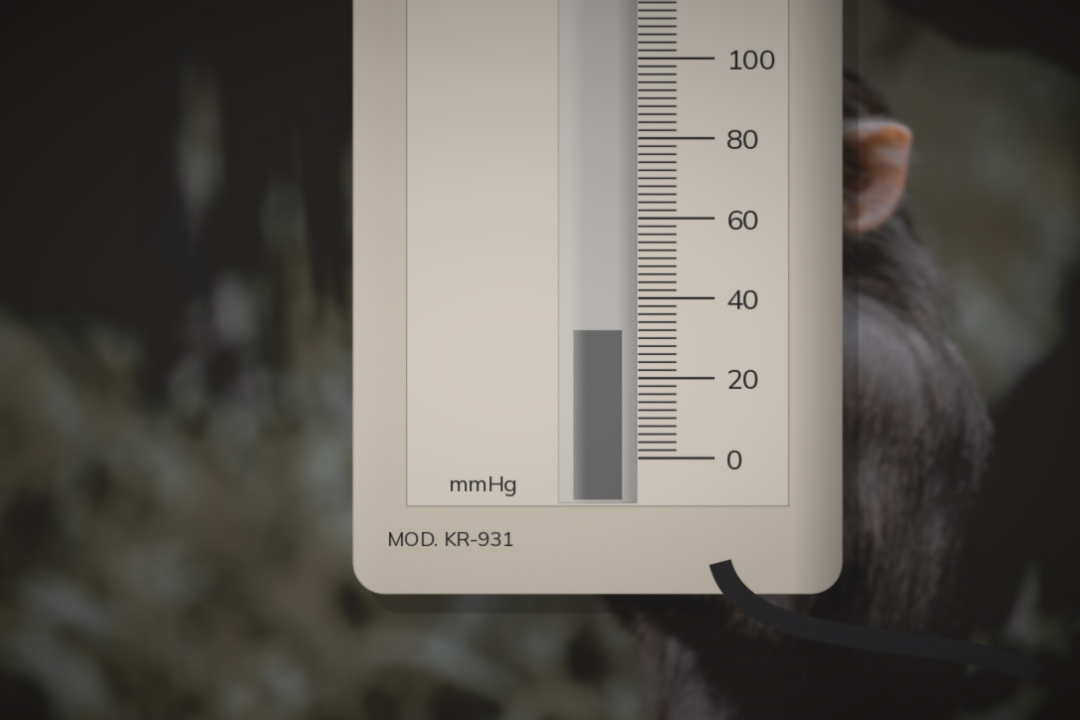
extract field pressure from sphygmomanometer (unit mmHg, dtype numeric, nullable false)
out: 32 mmHg
